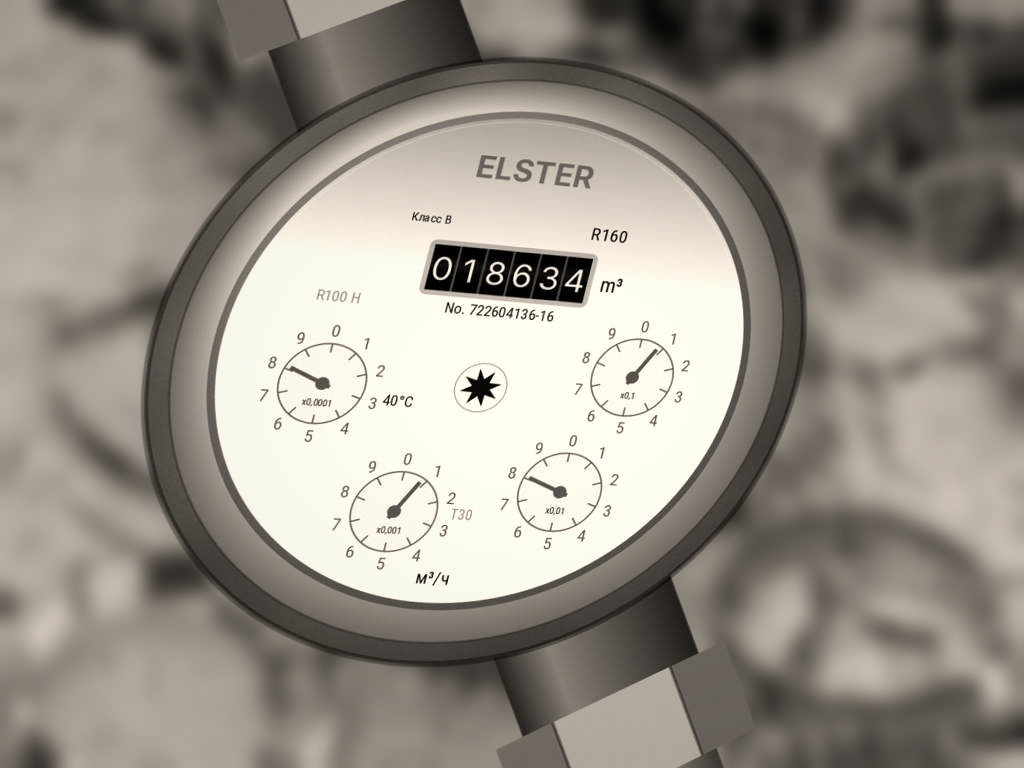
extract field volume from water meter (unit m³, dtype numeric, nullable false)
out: 18634.0808 m³
